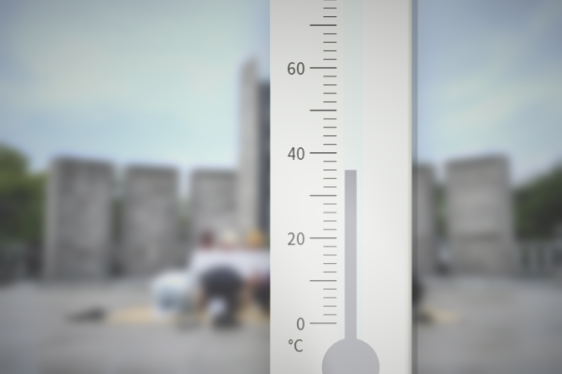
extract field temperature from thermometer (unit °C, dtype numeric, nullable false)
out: 36 °C
